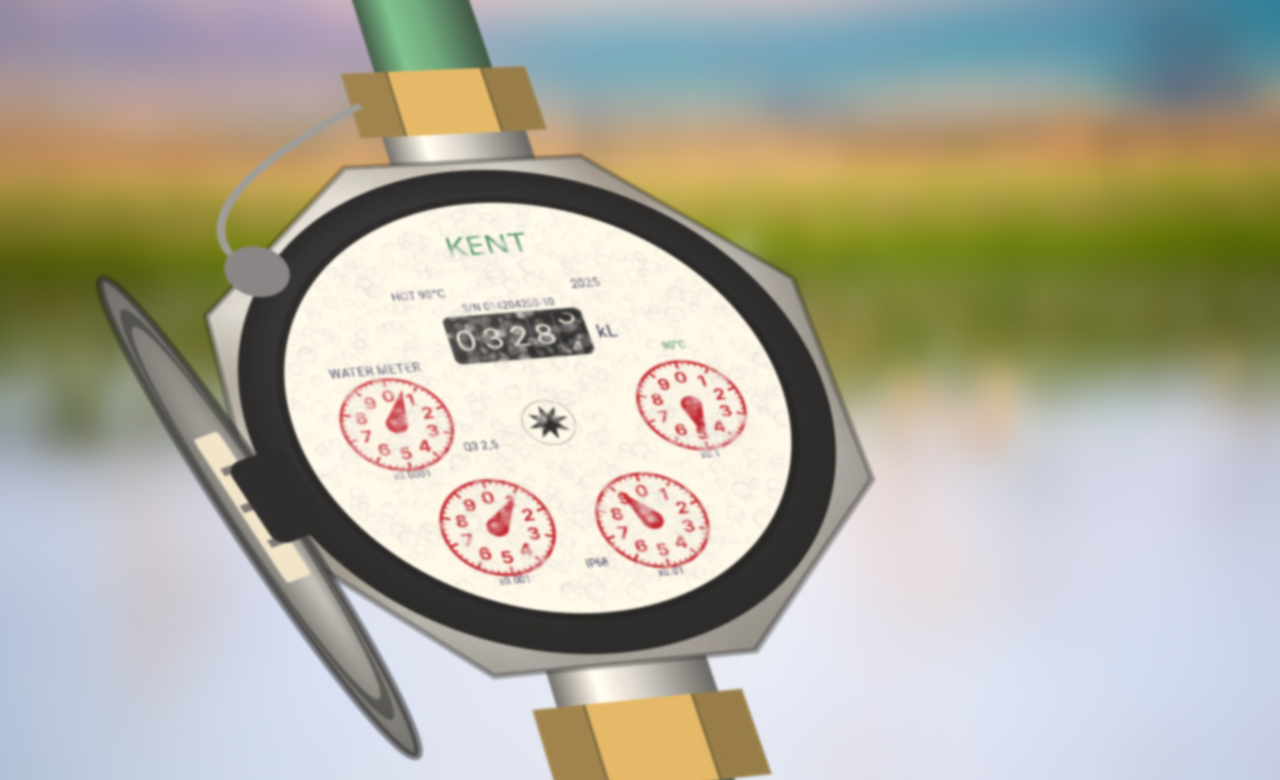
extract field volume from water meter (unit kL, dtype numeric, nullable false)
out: 3283.4910 kL
